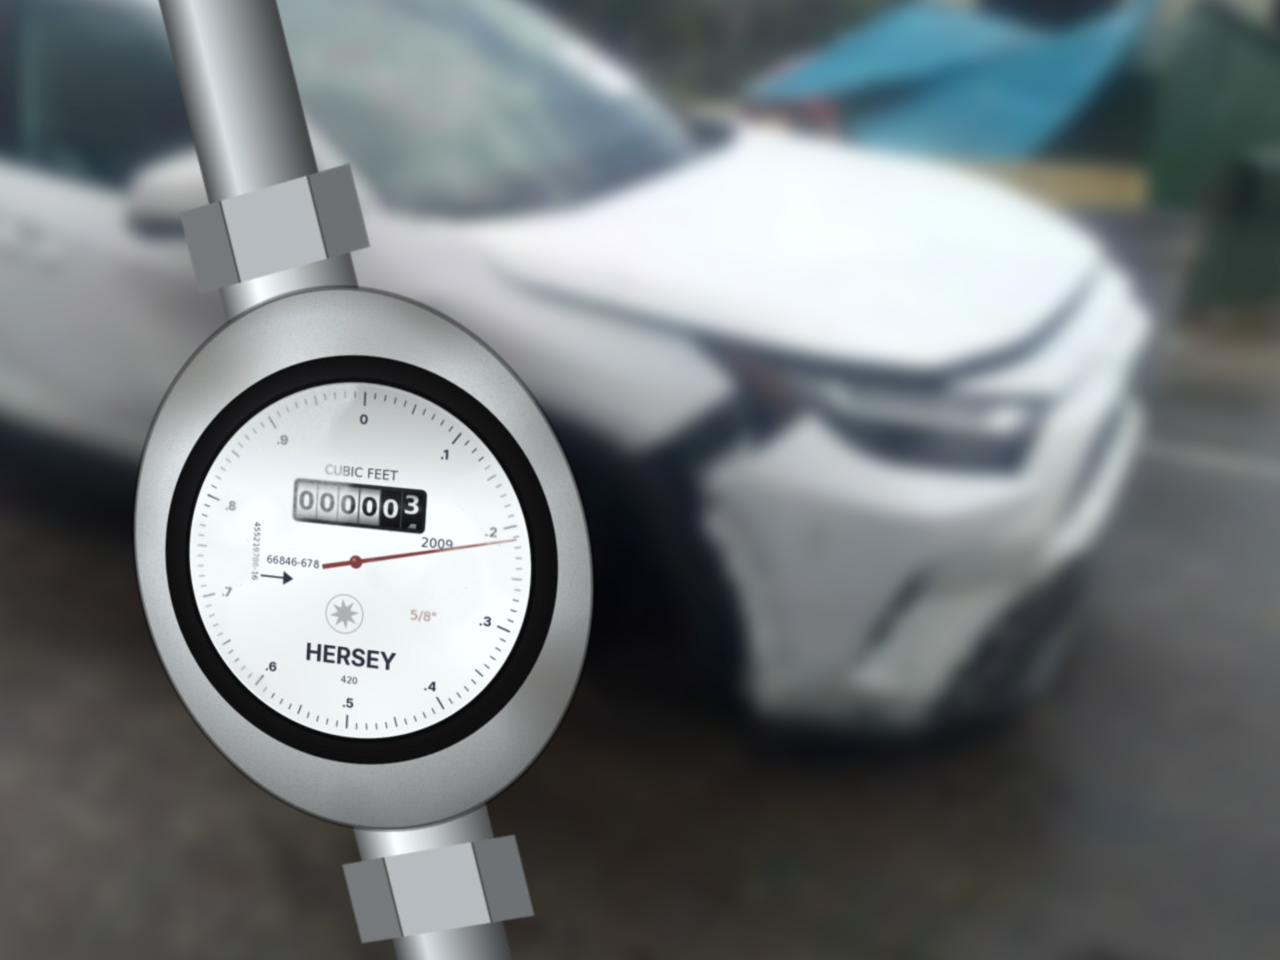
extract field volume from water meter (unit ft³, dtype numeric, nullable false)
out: 3.21 ft³
